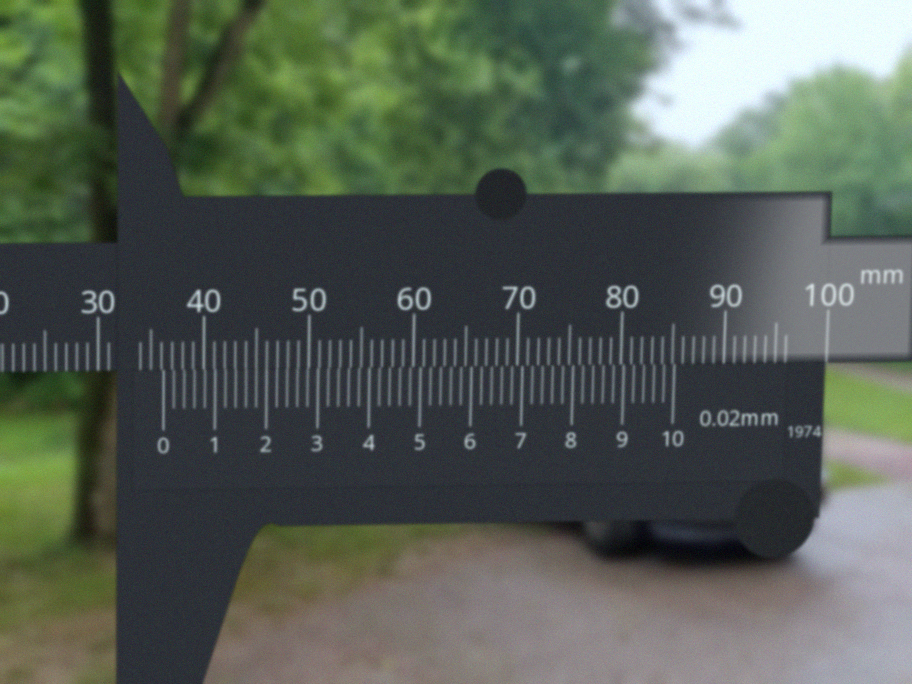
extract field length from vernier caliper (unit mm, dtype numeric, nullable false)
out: 36.2 mm
